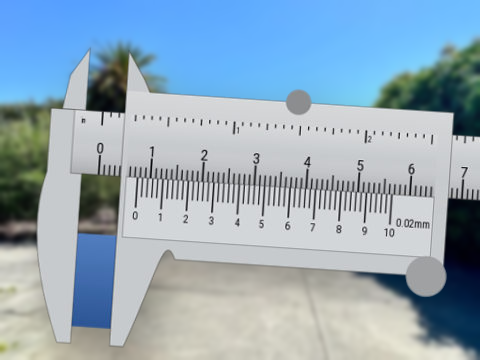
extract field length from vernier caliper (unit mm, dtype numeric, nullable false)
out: 7.5 mm
